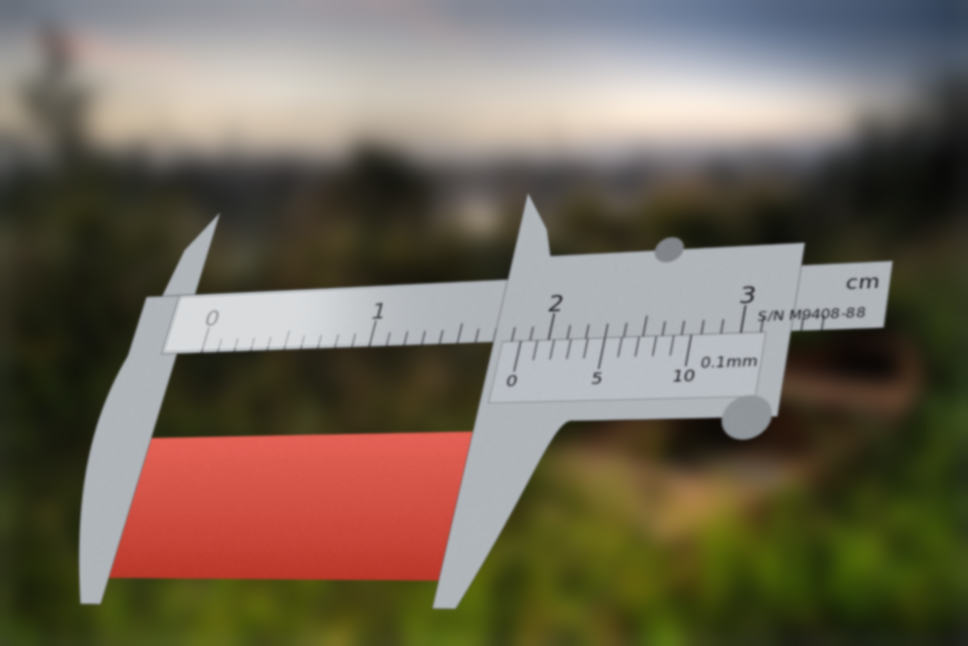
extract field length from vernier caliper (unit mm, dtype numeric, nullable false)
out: 18.5 mm
